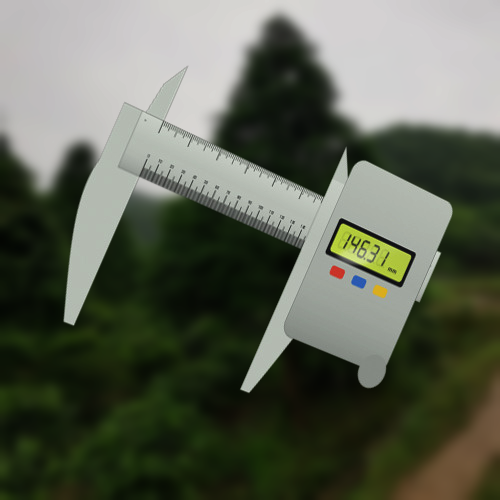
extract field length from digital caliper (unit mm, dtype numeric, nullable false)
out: 146.31 mm
